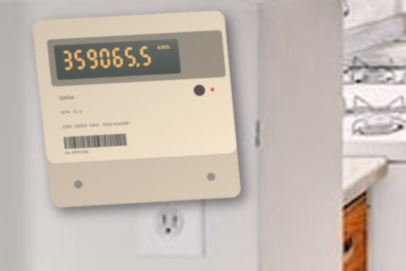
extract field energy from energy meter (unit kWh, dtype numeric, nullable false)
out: 359065.5 kWh
